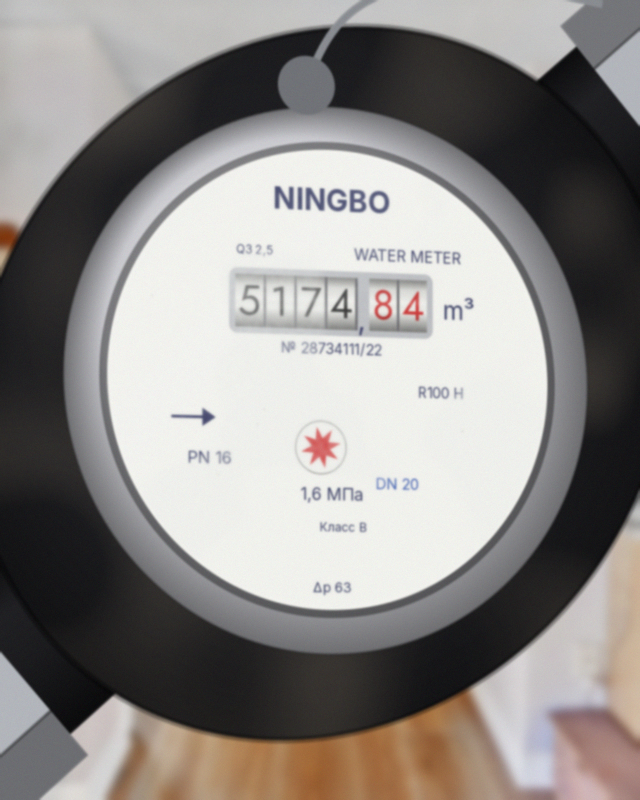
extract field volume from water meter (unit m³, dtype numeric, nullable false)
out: 5174.84 m³
